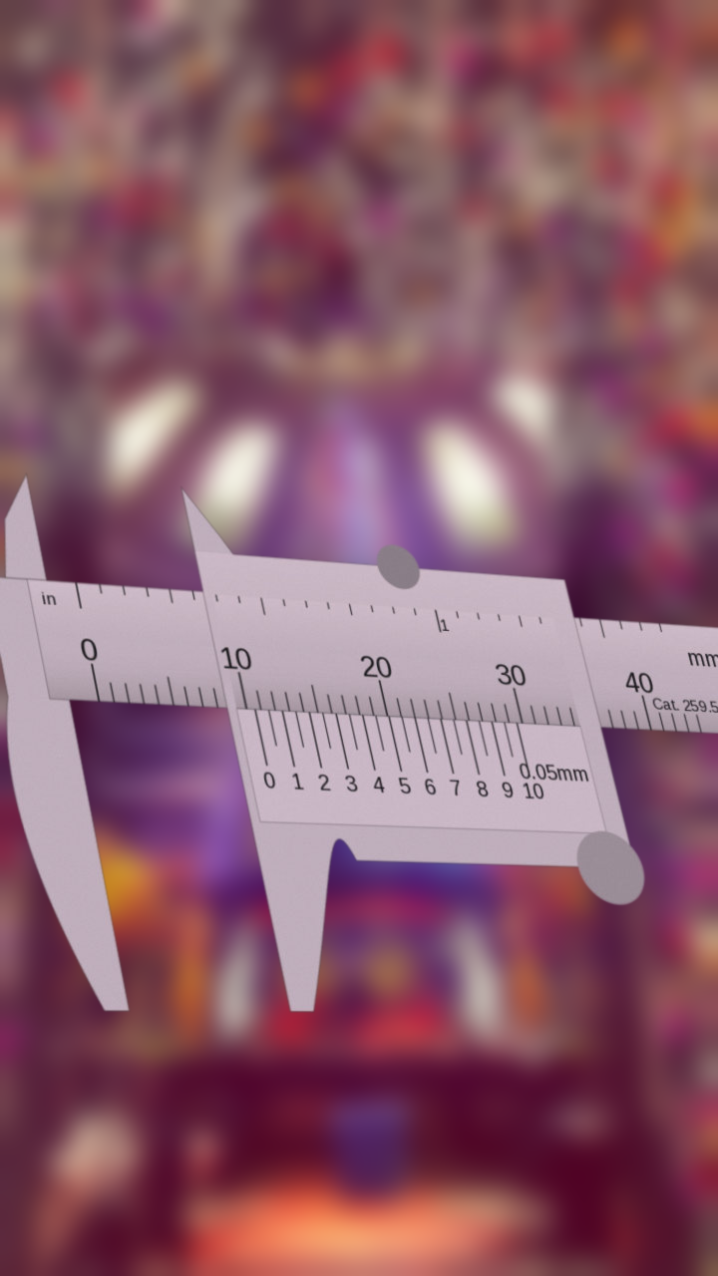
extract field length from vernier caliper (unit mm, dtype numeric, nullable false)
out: 10.6 mm
